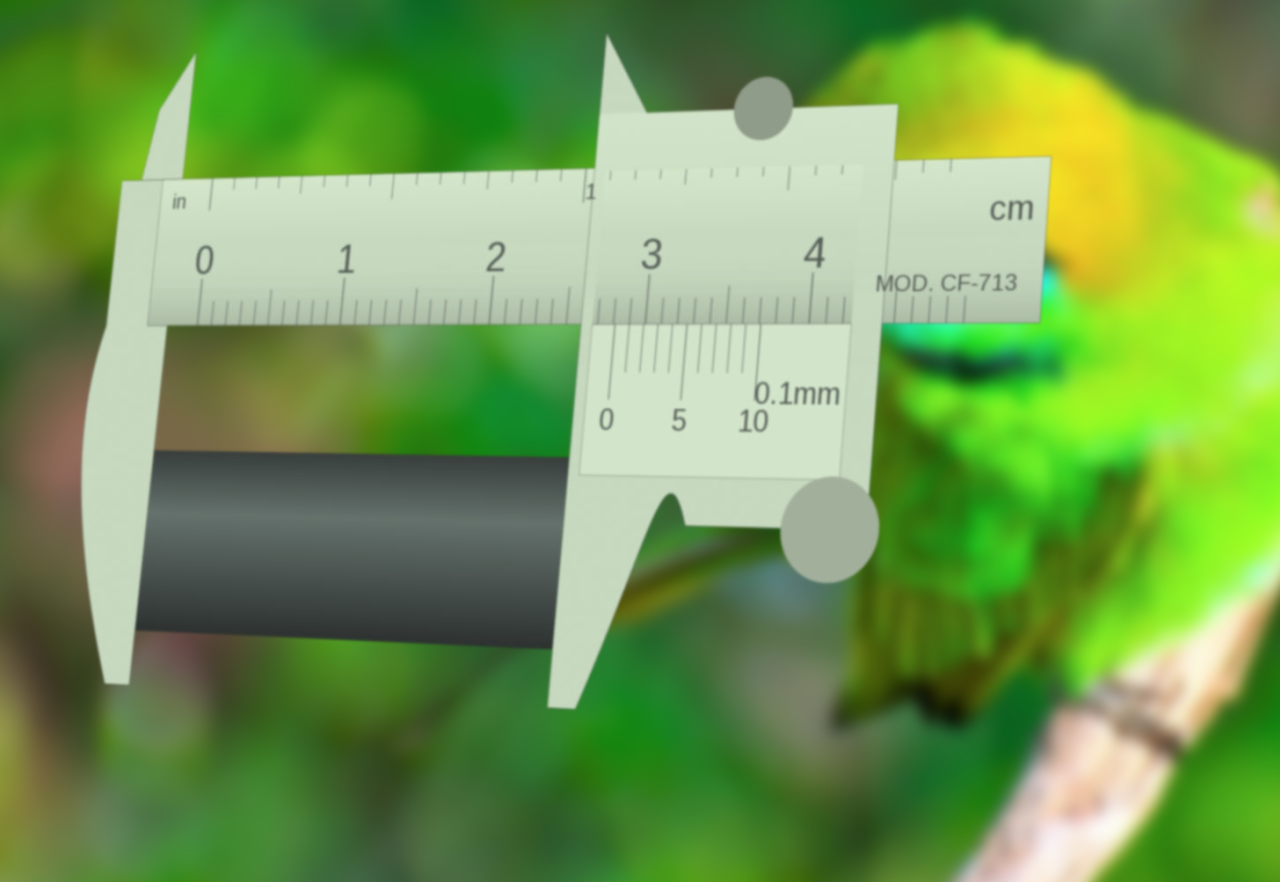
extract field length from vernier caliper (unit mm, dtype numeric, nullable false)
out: 28.1 mm
